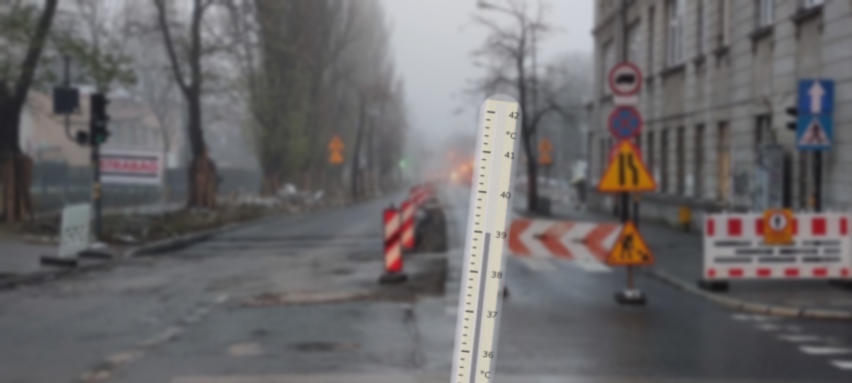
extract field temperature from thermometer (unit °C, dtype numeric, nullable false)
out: 39 °C
